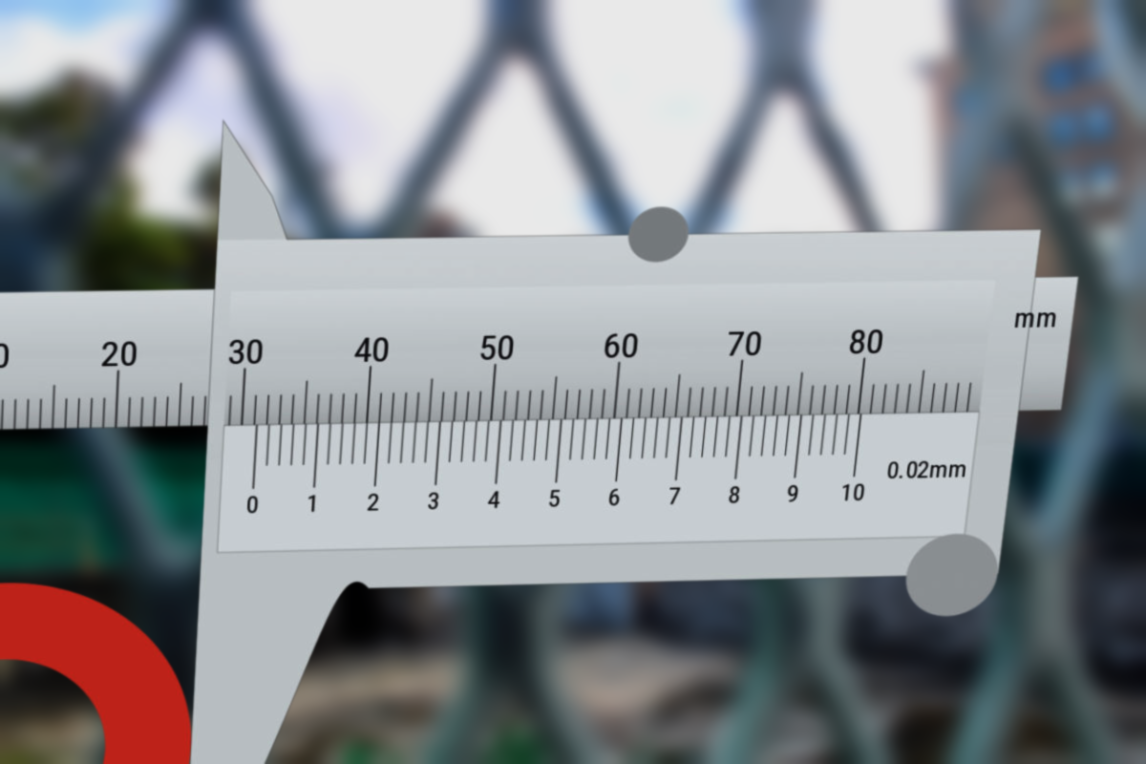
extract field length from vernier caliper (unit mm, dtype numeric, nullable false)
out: 31.2 mm
